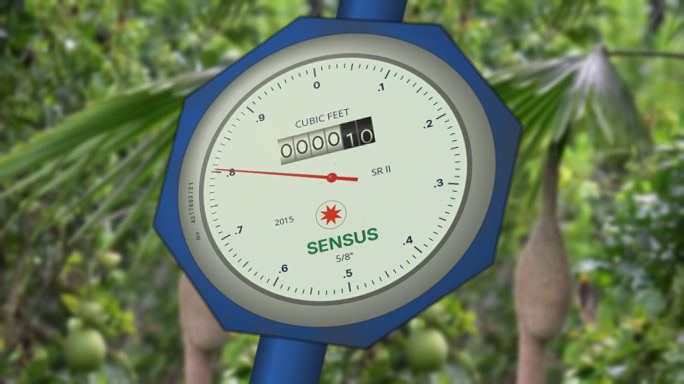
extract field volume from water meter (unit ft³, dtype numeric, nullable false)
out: 9.80 ft³
